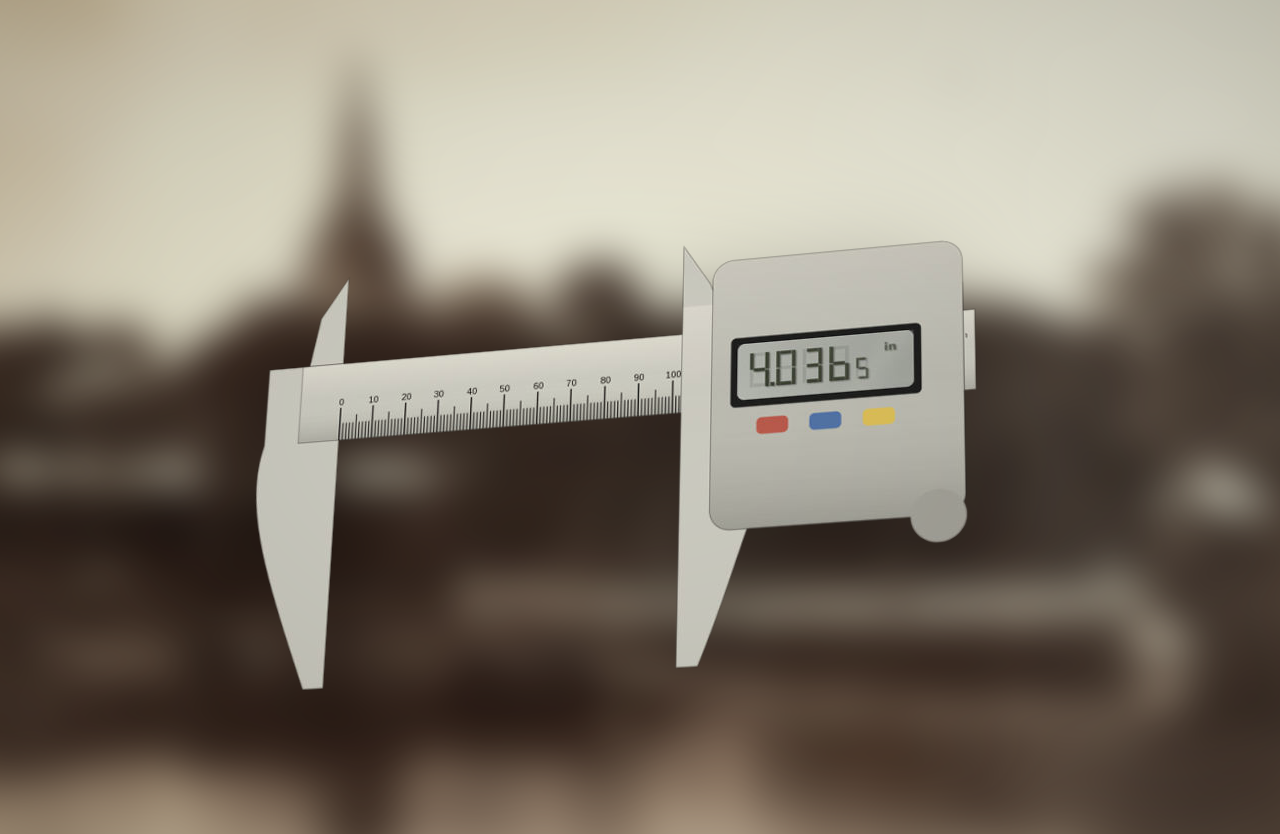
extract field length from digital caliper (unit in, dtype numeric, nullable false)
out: 4.0365 in
